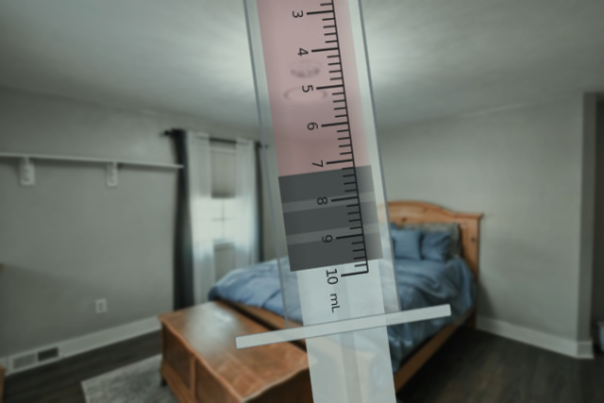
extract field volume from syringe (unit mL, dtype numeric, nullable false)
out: 7.2 mL
